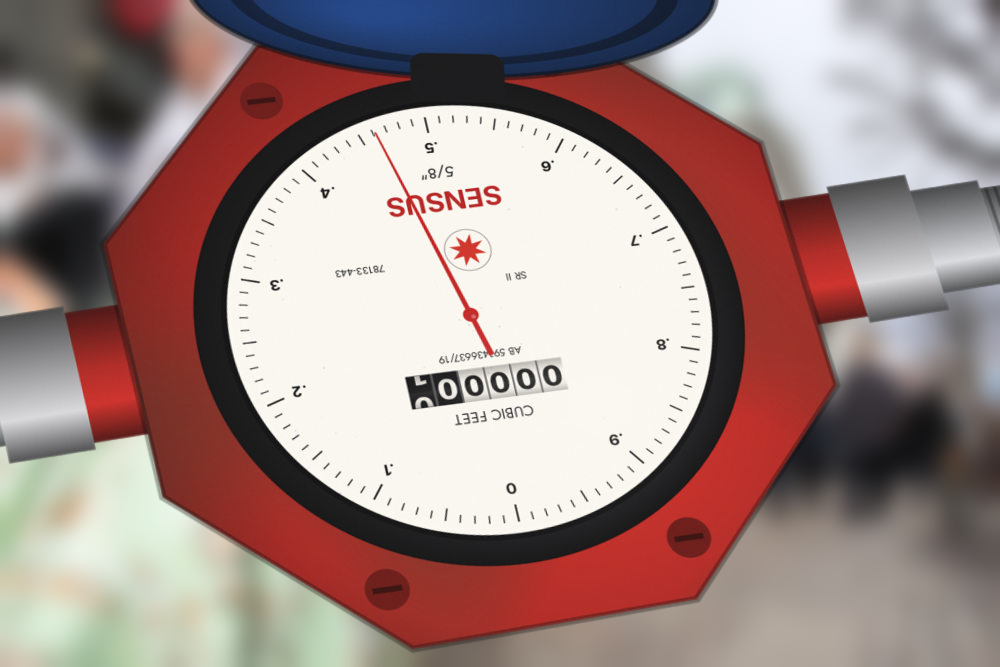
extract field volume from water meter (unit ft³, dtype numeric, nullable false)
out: 0.46 ft³
